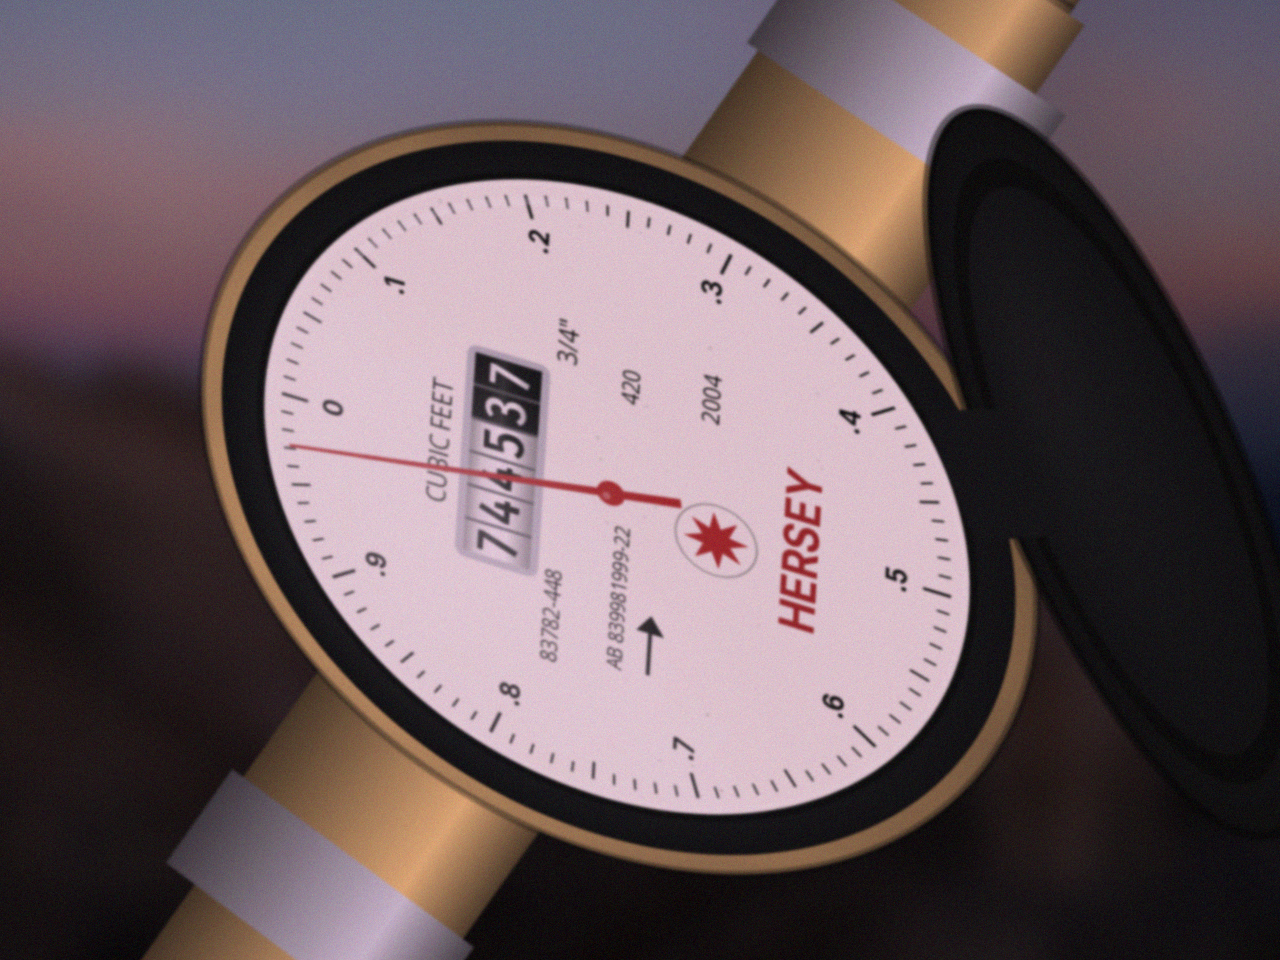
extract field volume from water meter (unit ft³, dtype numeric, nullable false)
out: 744536.97 ft³
